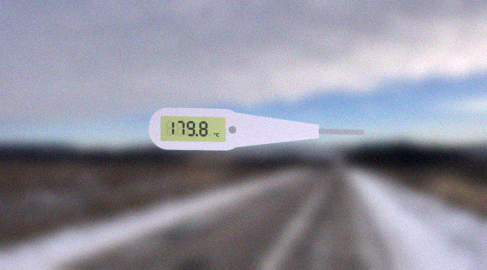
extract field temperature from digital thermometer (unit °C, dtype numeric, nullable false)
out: 179.8 °C
